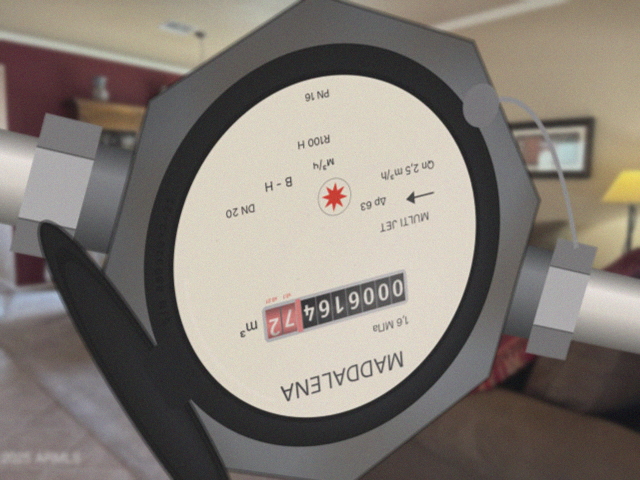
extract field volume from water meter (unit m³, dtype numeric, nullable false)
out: 6164.72 m³
